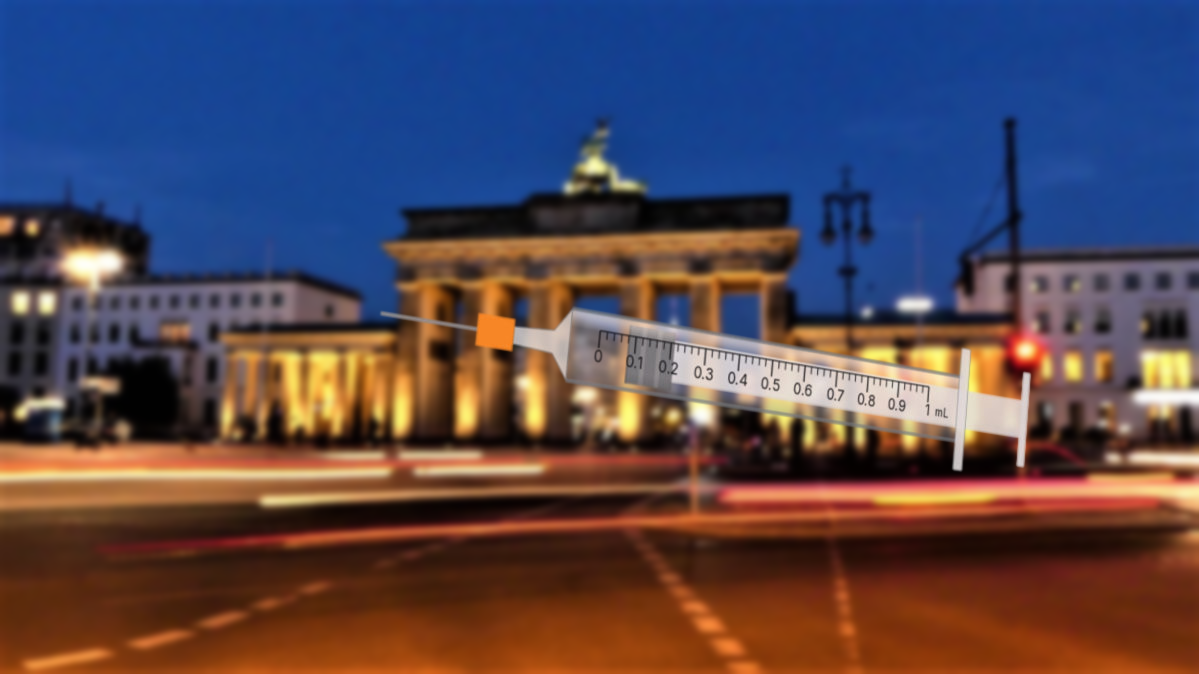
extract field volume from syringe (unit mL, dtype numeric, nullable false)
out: 0.08 mL
